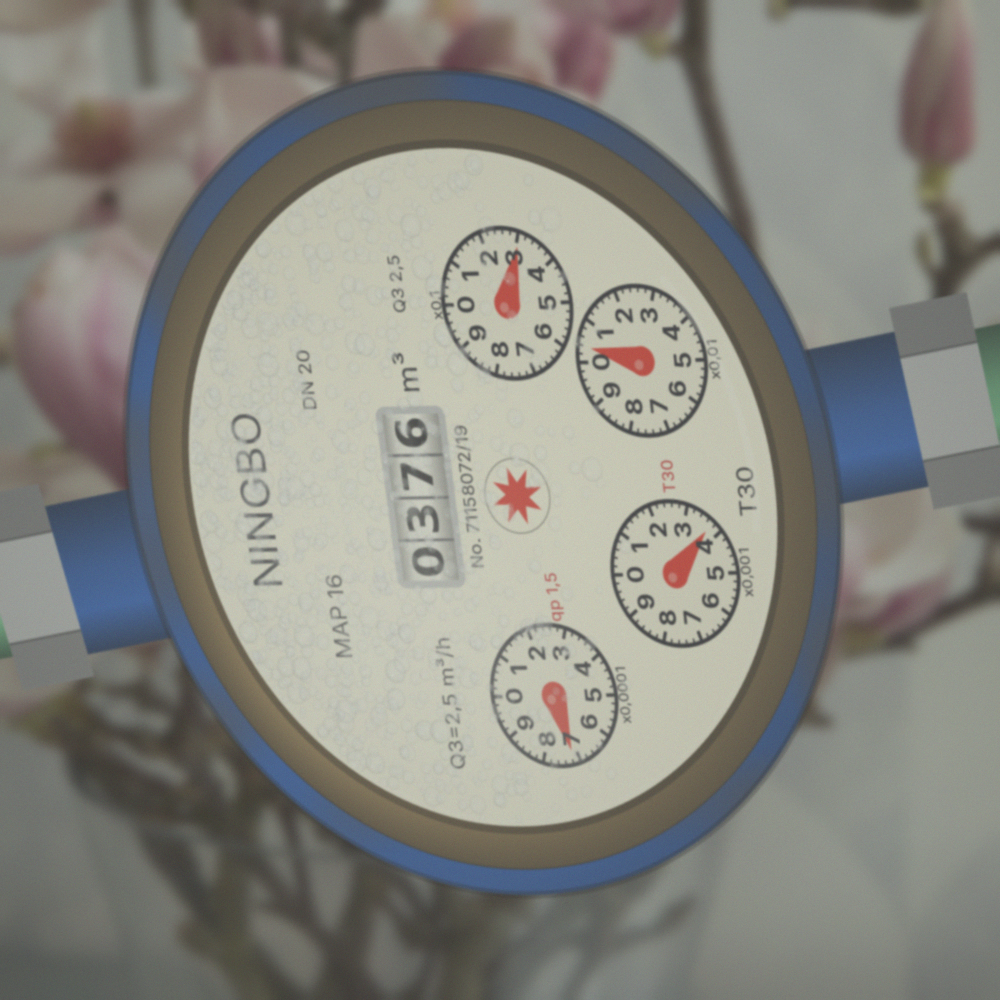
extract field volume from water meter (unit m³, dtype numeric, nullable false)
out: 376.3037 m³
